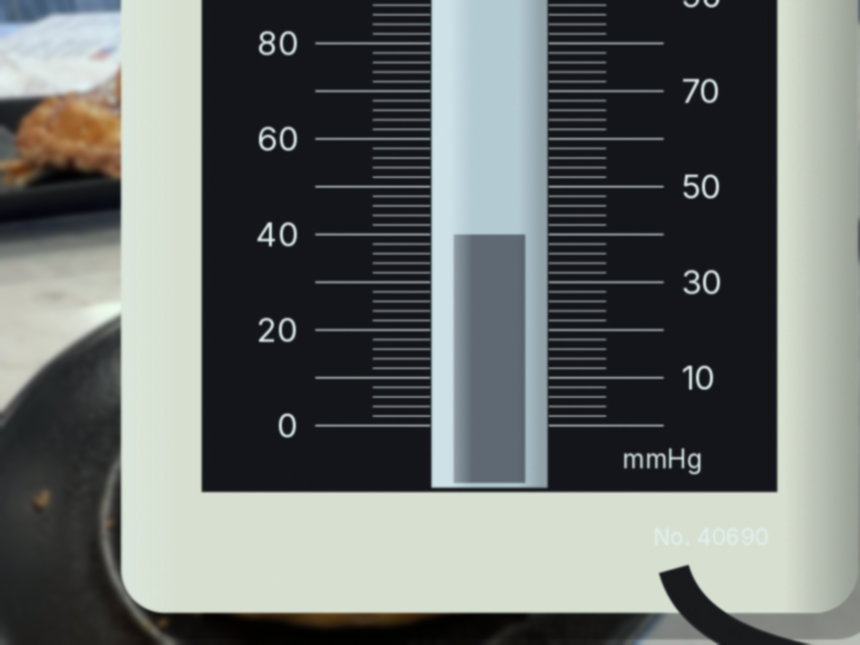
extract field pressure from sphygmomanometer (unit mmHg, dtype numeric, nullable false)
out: 40 mmHg
